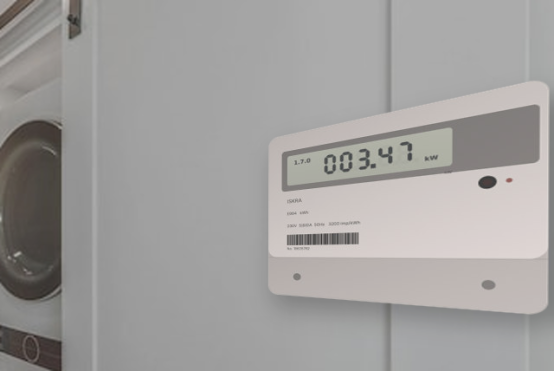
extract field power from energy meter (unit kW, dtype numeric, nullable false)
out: 3.47 kW
